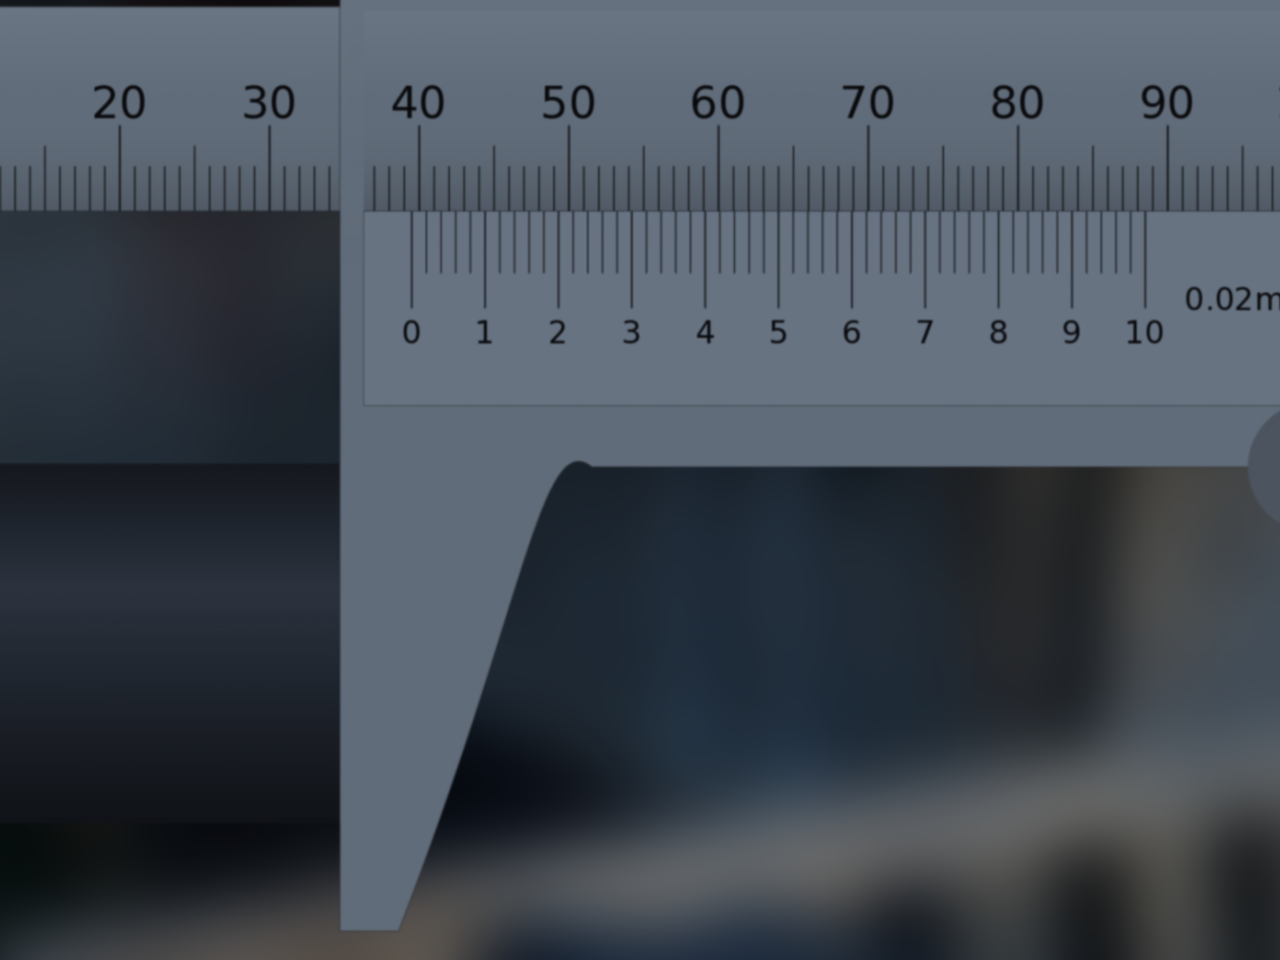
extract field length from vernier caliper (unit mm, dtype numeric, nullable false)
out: 39.5 mm
